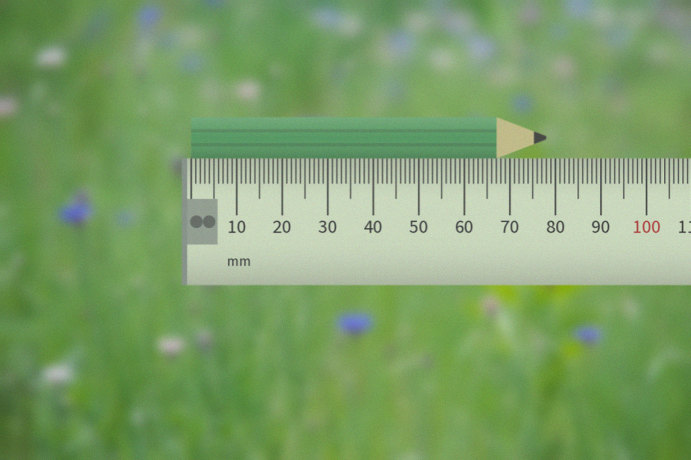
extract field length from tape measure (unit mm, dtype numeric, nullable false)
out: 78 mm
